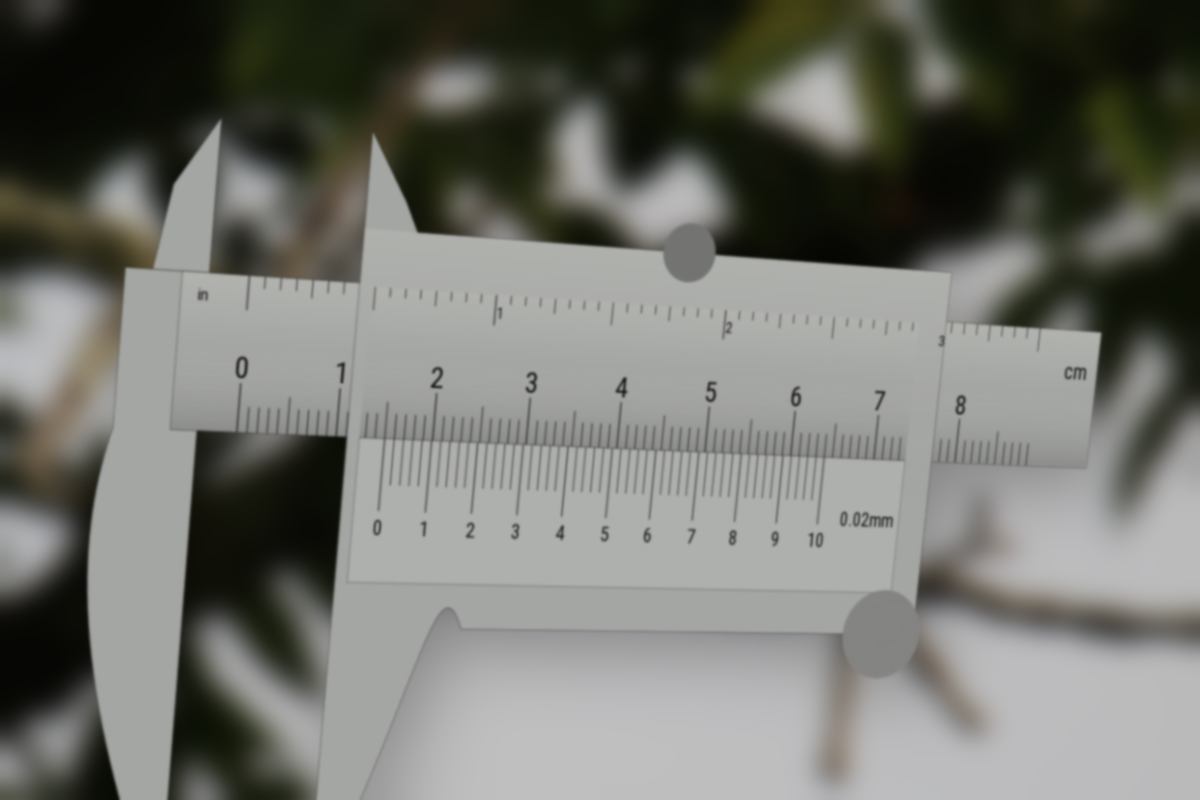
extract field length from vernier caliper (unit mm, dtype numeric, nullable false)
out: 15.0 mm
